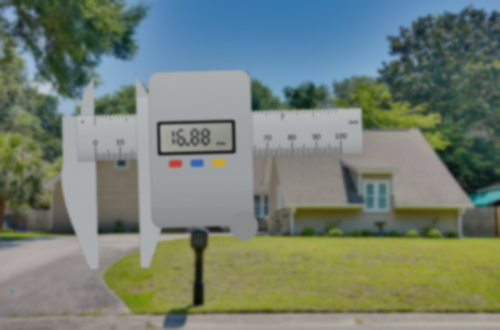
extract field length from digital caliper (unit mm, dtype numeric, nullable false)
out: 16.88 mm
